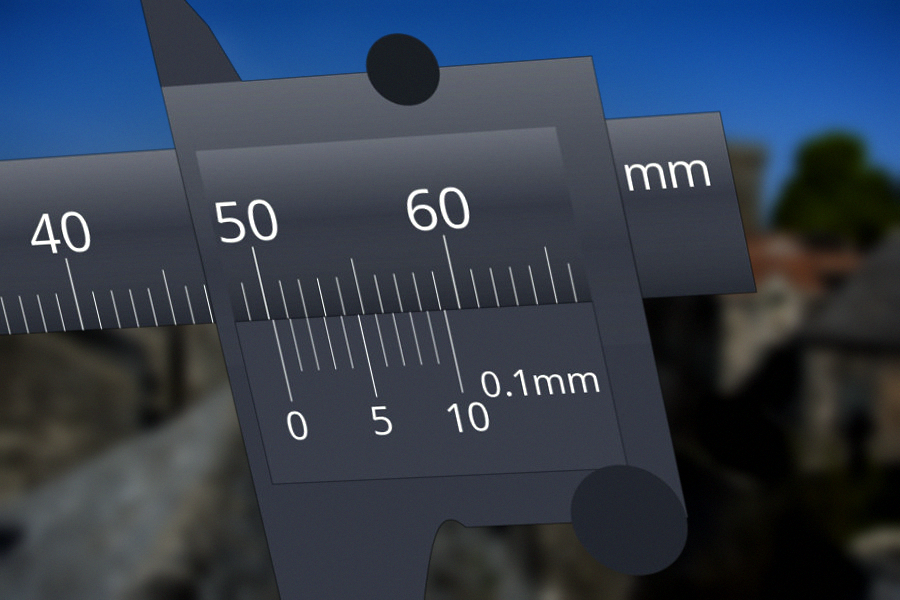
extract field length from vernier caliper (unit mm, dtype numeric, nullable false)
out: 50.2 mm
